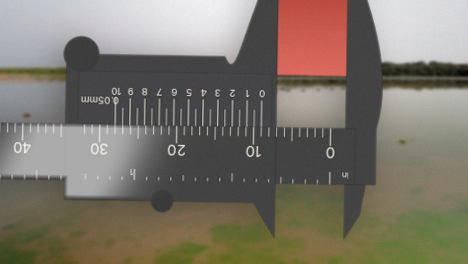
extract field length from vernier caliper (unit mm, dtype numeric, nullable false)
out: 9.0 mm
